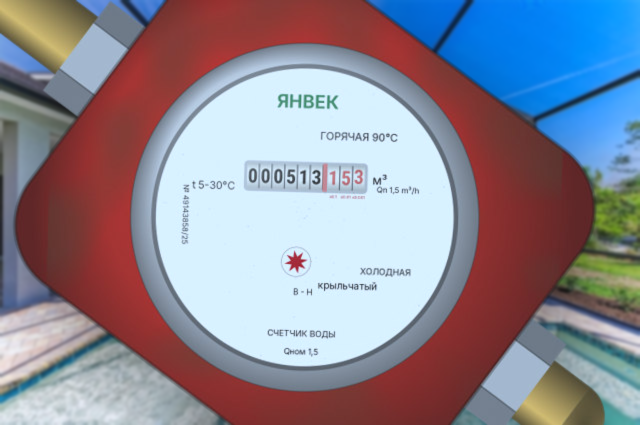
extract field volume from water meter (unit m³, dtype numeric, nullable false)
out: 513.153 m³
